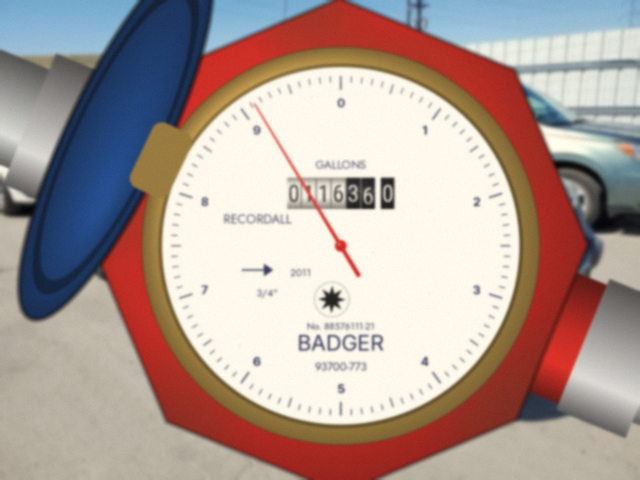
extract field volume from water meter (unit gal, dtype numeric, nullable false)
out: 116359.1 gal
